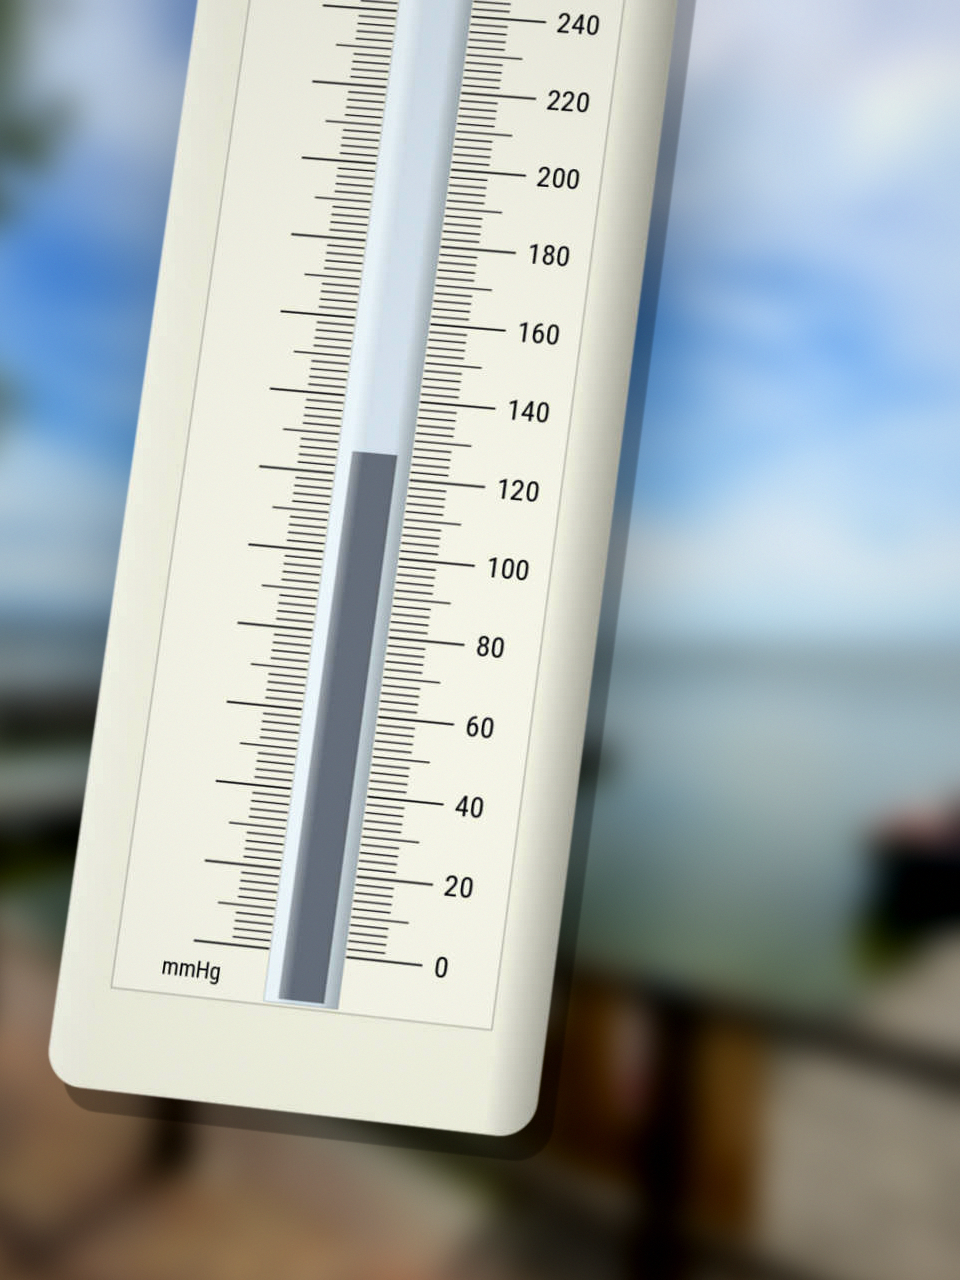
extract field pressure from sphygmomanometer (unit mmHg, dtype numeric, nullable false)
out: 126 mmHg
